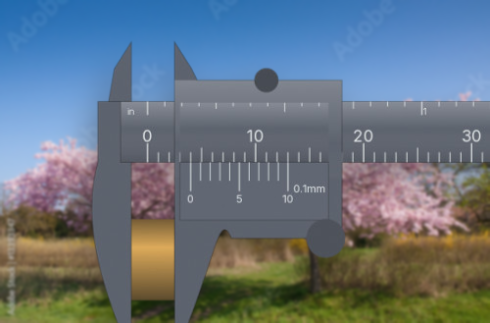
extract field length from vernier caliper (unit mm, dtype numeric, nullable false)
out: 4.0 mm
